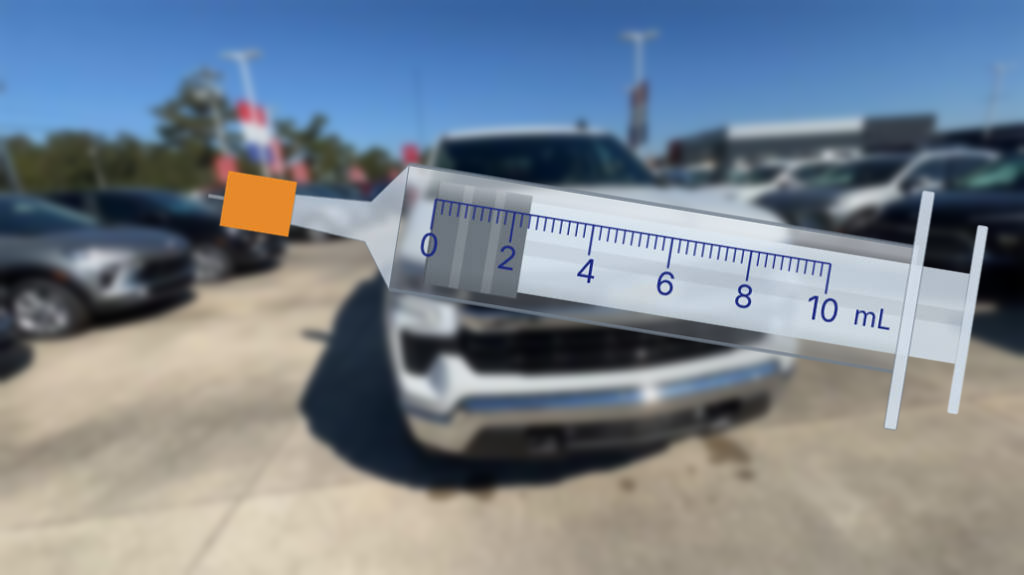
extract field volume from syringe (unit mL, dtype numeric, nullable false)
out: 0 mL
